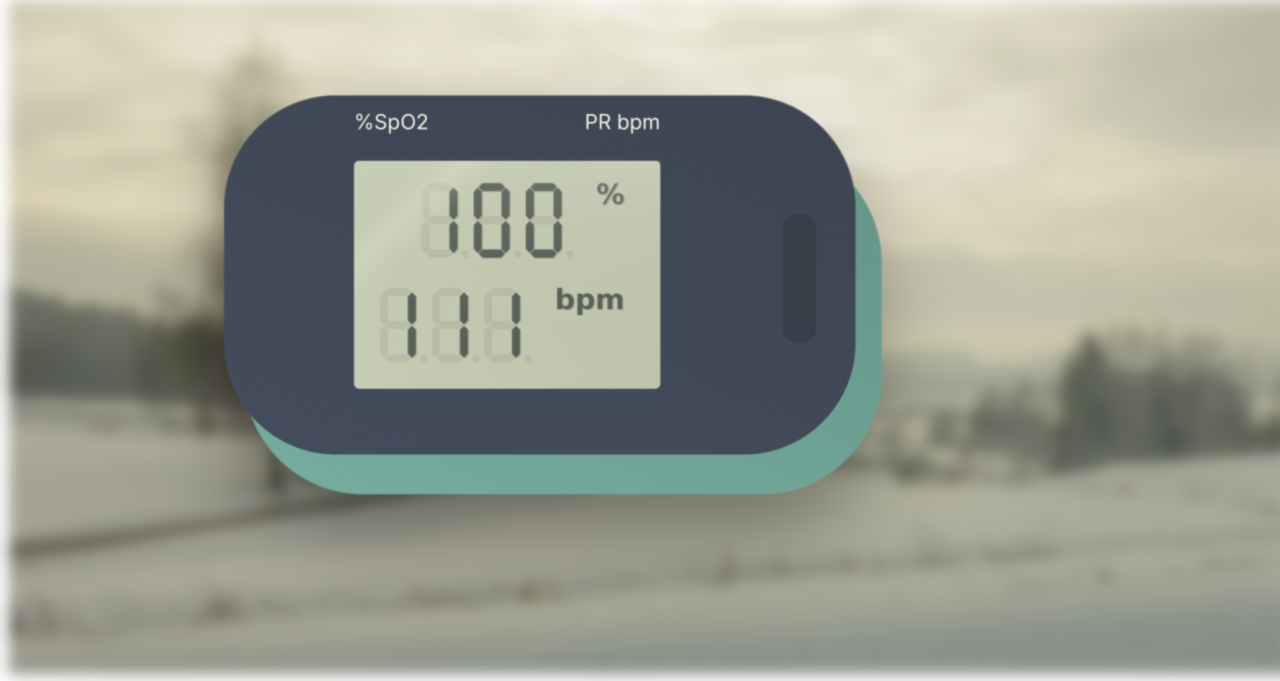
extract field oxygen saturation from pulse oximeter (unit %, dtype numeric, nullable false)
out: 100 %
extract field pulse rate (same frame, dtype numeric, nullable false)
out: 111 bpm
